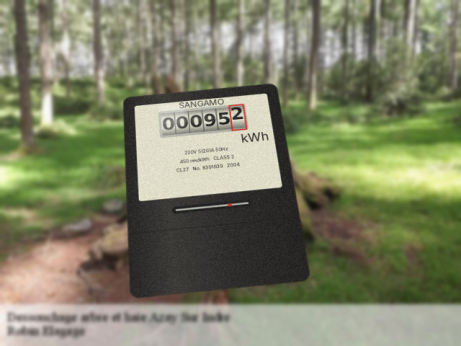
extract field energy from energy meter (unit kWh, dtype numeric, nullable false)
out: 95.2 kWh
